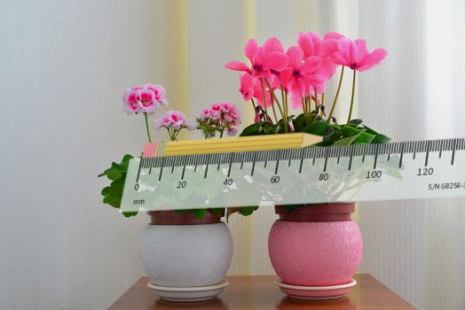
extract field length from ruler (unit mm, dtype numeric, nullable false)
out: 80 mm
